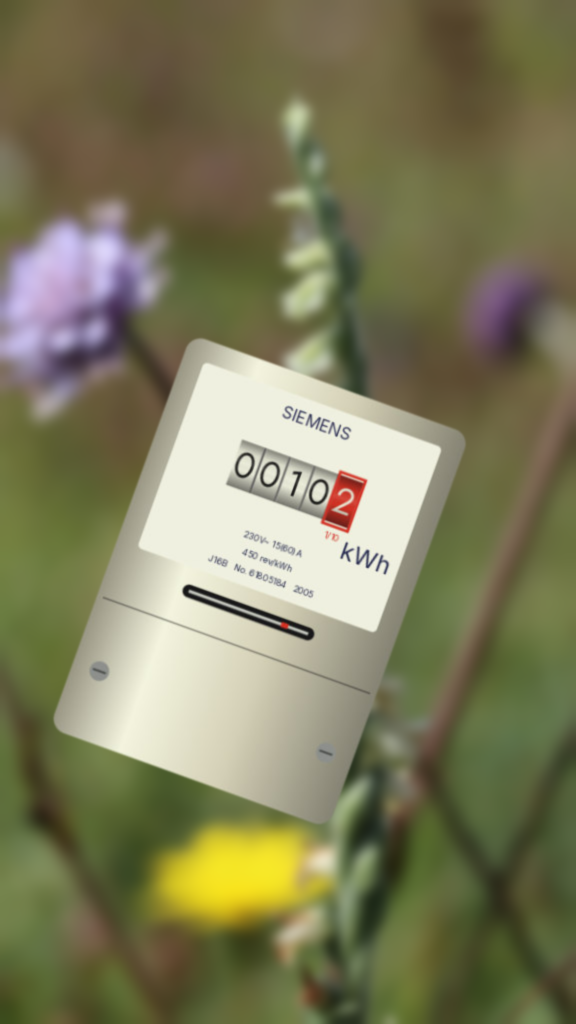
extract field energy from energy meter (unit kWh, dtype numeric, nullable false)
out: 10.2 kWh
